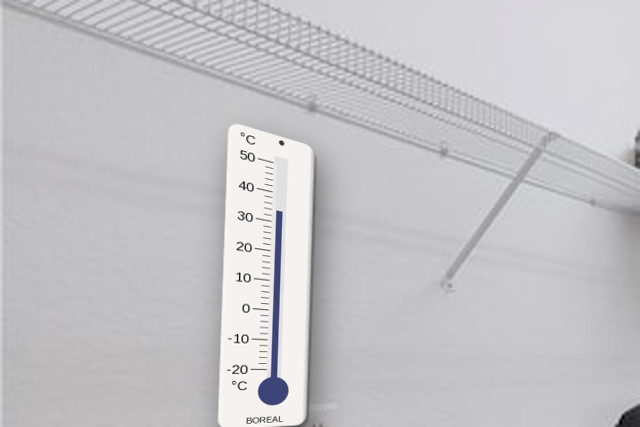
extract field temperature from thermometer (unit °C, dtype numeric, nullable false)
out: 34 °C
